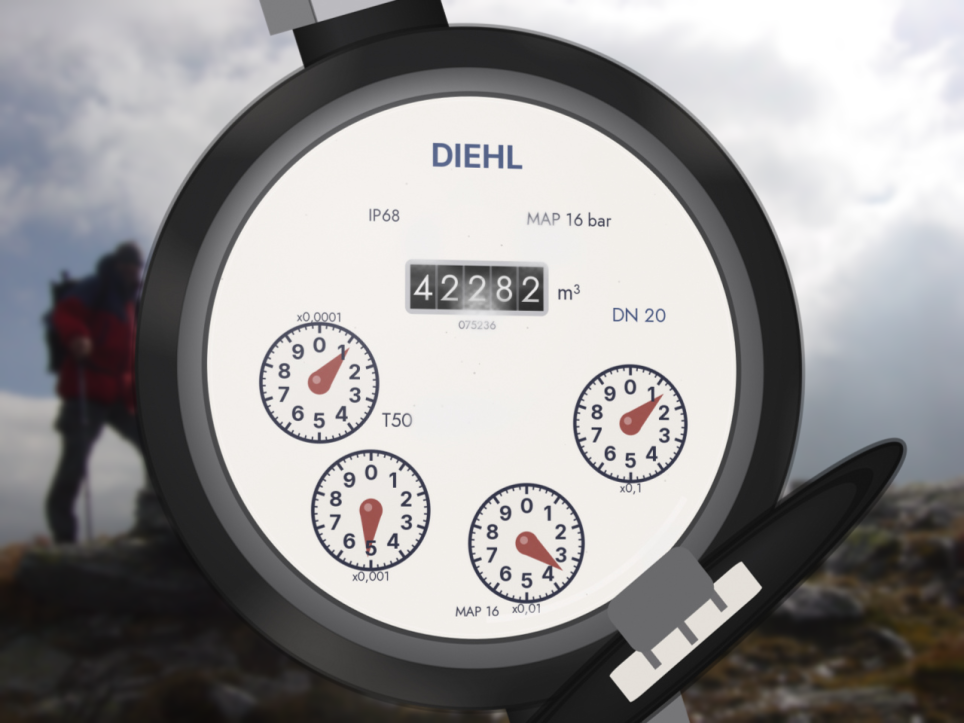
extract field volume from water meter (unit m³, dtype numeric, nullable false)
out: 42282.1351 m³
